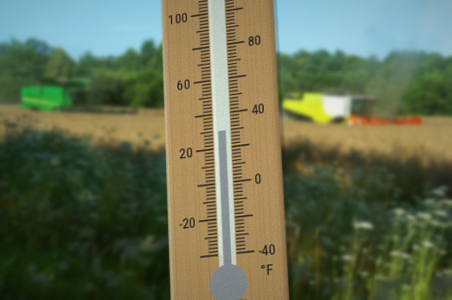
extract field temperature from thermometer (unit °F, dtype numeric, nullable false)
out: 30 °F
